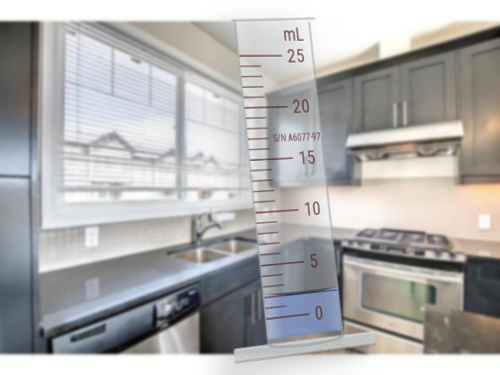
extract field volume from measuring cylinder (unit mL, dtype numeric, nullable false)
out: 2 mL
